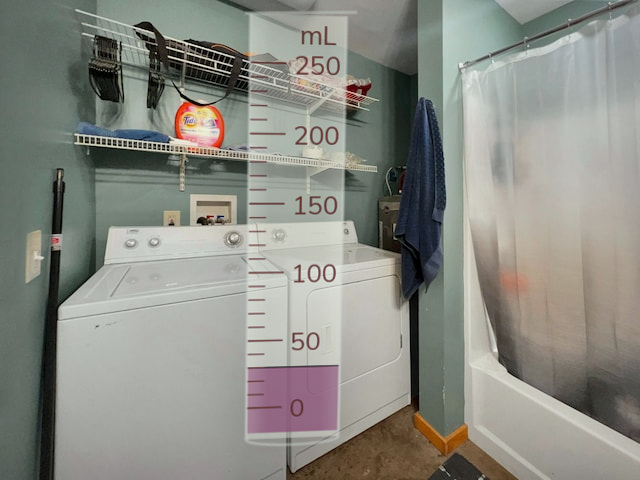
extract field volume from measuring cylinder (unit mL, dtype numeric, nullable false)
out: 30 mL
